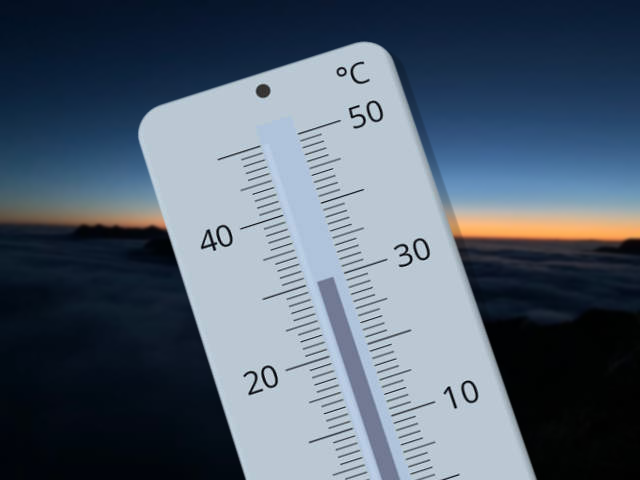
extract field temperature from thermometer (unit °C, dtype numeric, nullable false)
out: 30 °C
